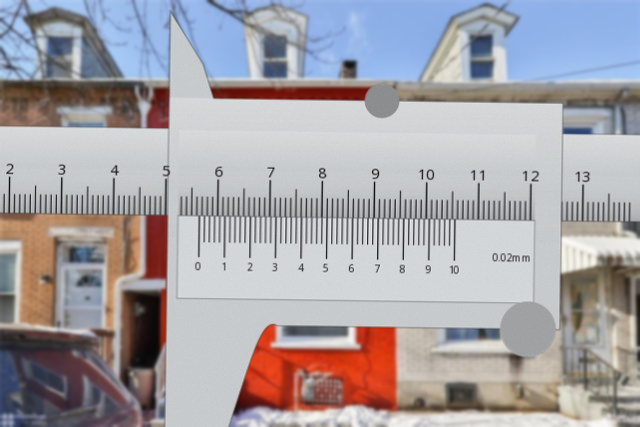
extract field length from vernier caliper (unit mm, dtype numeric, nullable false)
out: 56.5 mm
